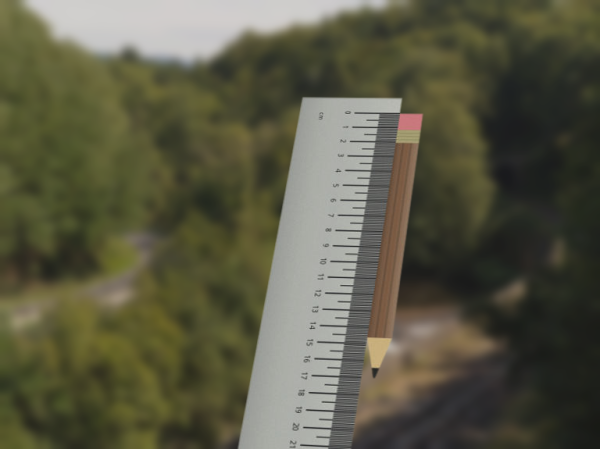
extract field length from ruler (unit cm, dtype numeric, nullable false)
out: 17 cm
